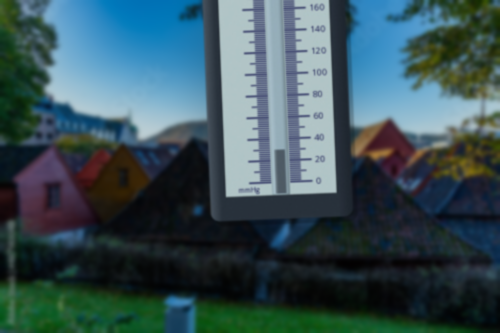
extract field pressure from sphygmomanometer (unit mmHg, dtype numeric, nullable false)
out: 30 mmHg
